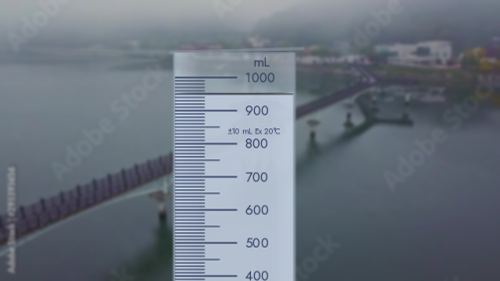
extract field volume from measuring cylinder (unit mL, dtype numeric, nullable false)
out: 950 mL
